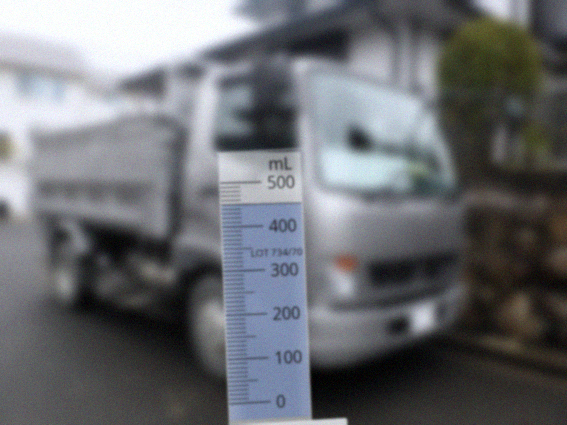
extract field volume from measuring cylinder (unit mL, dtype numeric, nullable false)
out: 450 mL
